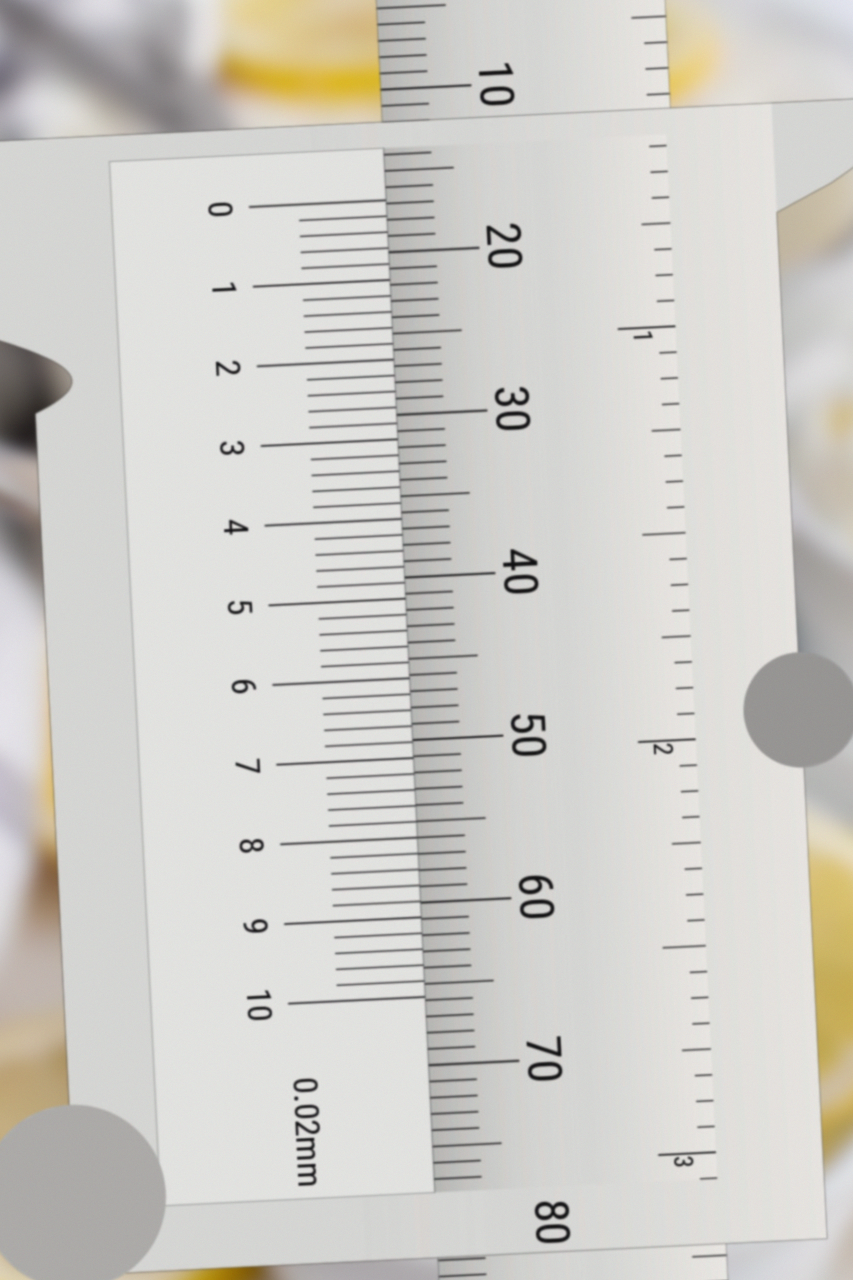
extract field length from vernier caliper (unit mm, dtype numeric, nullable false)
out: 16.8 mm
